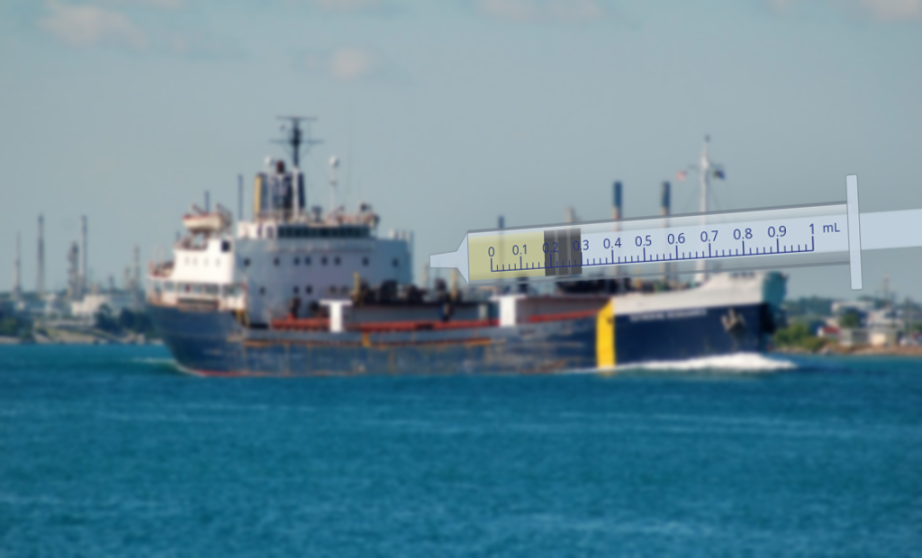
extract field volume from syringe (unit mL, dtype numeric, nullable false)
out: 0.18 mL
